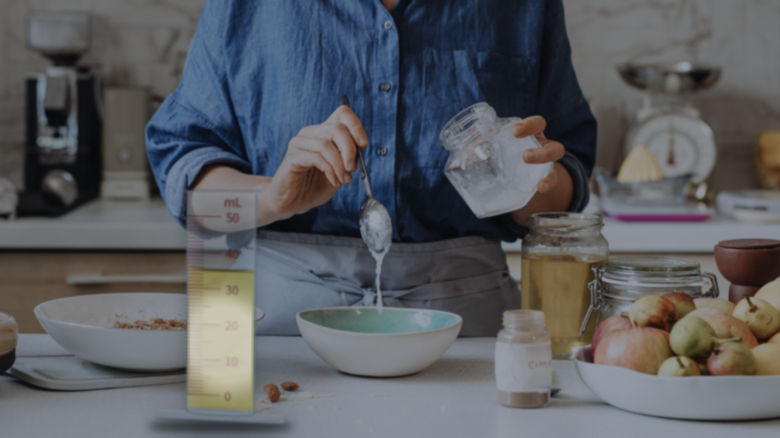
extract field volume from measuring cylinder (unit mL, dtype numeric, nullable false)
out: 35 mL
